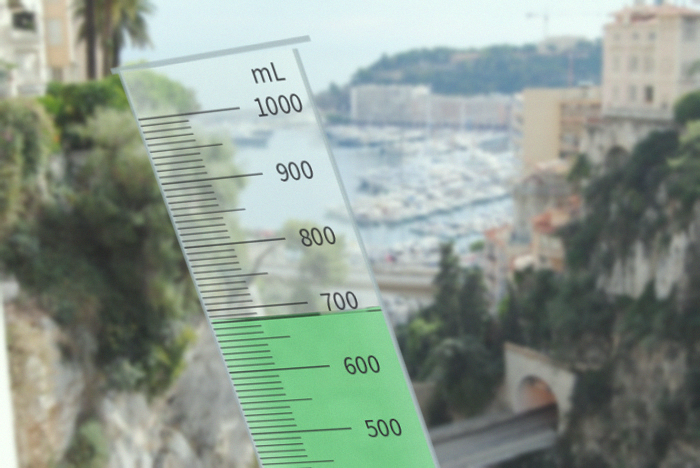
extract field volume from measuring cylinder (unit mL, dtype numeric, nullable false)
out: 680 mL
